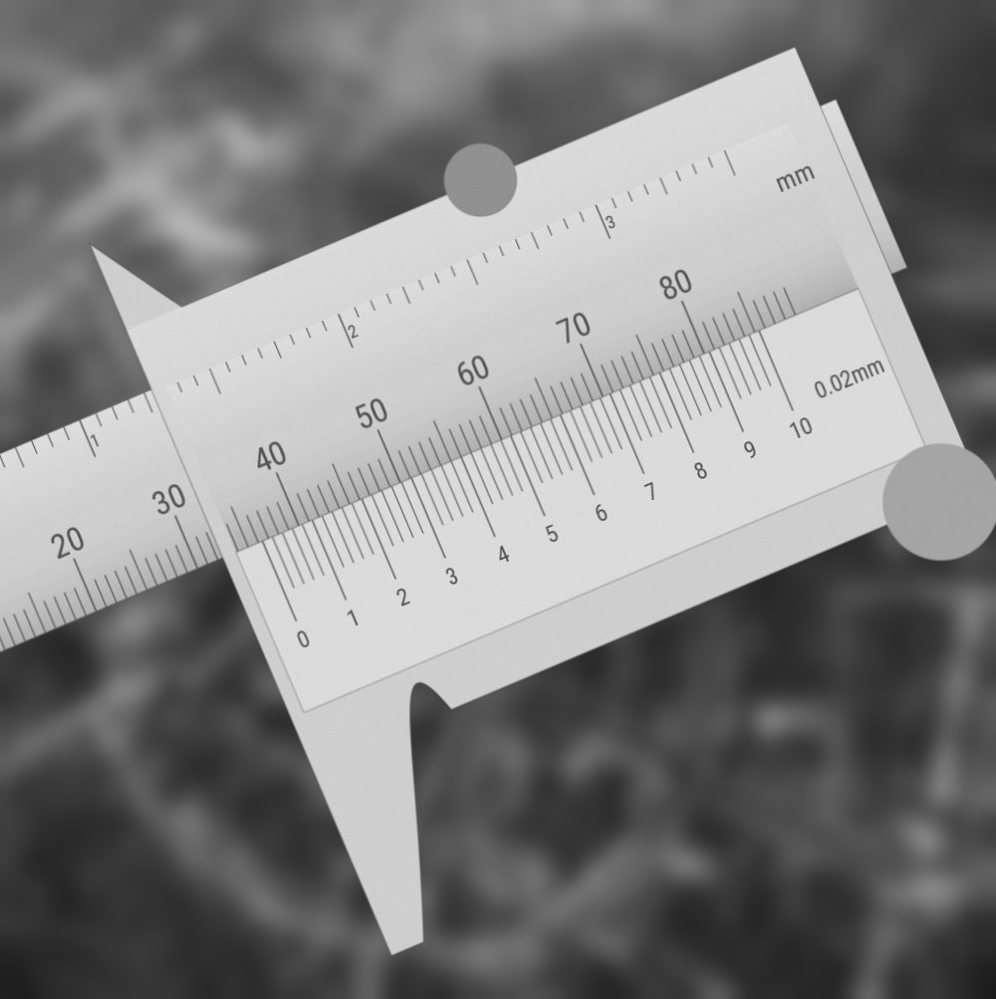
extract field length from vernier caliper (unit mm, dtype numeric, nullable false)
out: 36.4 mm
